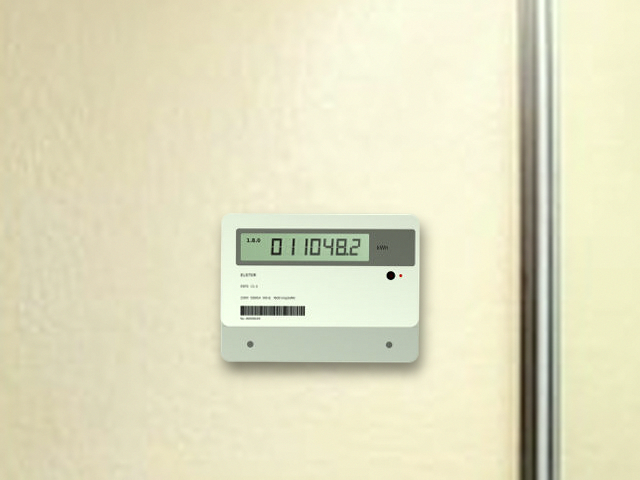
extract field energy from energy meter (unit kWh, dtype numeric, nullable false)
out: 11048.2 kWh
